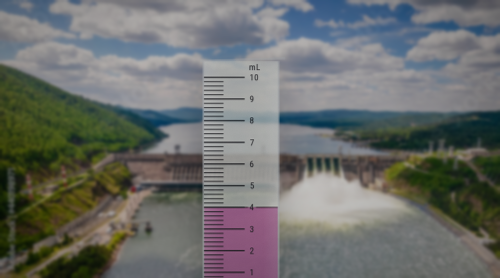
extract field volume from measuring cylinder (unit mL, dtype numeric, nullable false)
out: 4 mL
